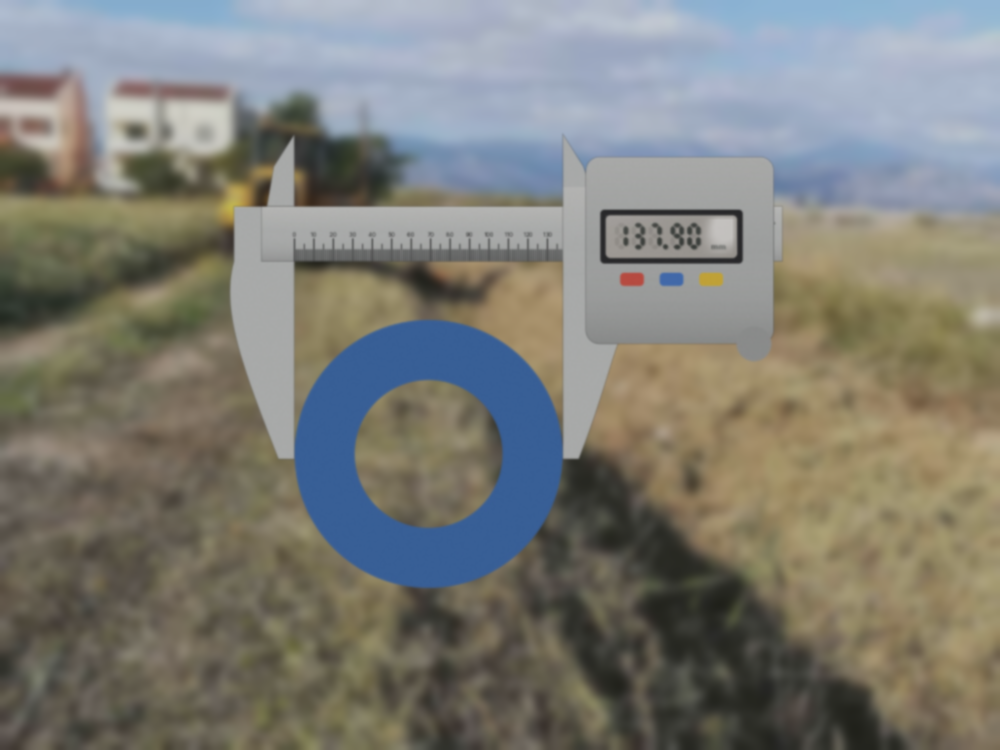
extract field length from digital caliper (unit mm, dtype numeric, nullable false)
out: 137.90 mm
